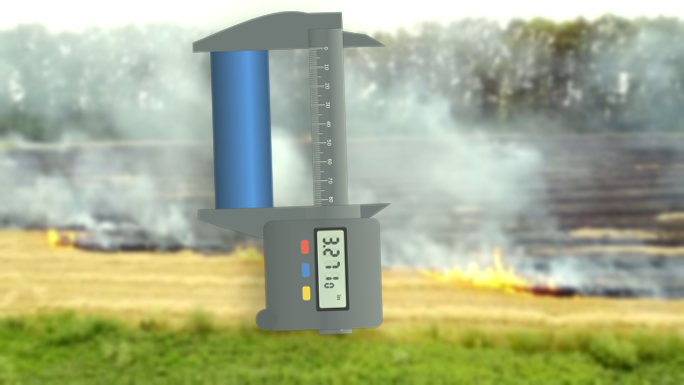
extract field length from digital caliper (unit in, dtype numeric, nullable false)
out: 3.2710 in
